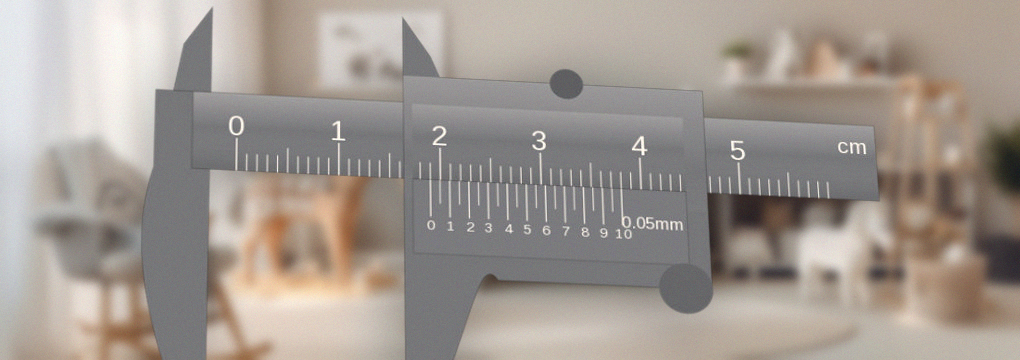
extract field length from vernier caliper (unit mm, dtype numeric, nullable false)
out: 19.0 mm
